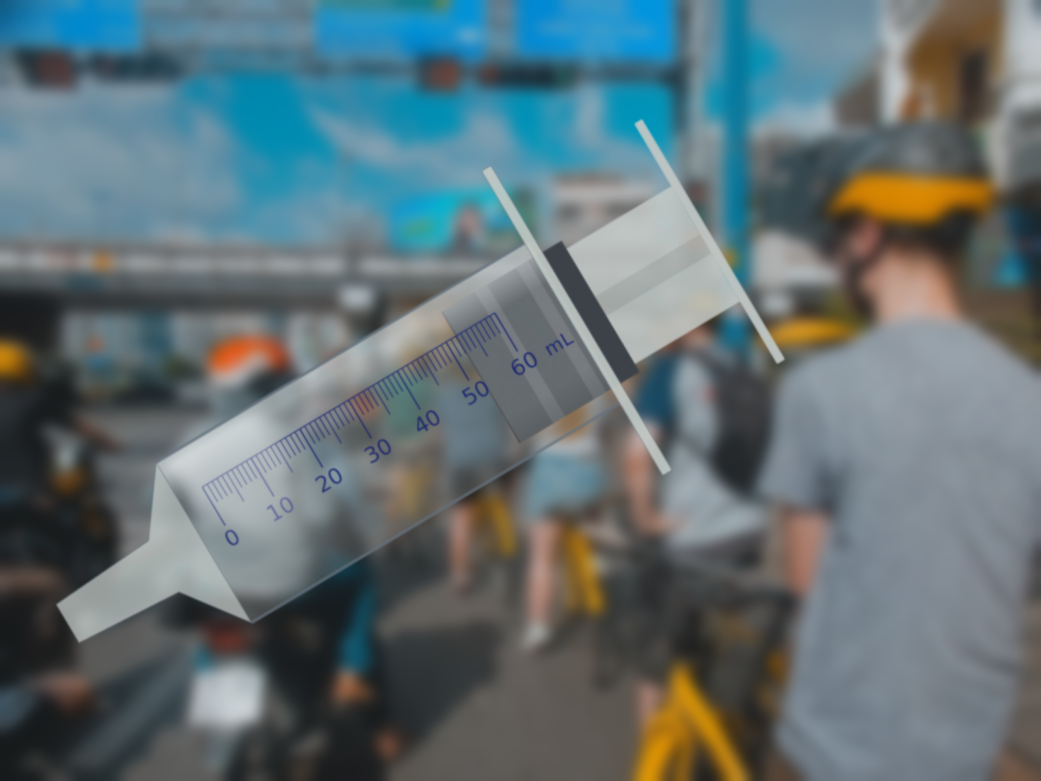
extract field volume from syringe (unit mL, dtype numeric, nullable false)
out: 52 mL
